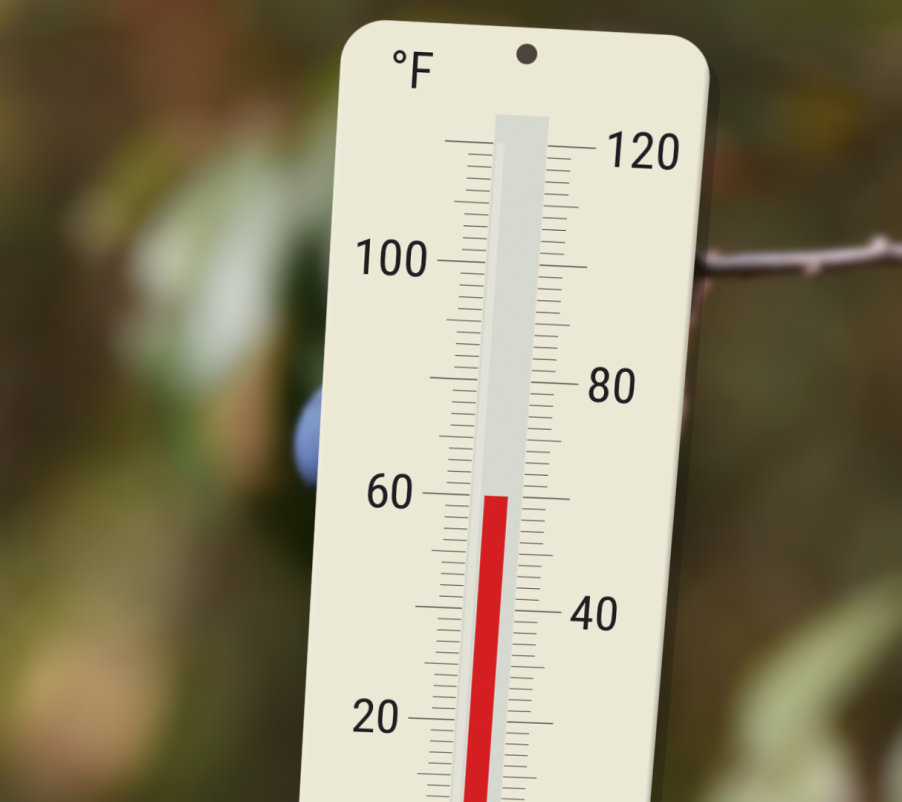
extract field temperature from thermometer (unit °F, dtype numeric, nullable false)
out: 60 °F
